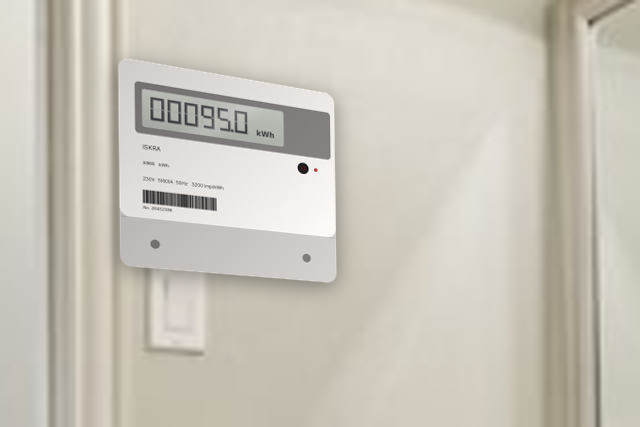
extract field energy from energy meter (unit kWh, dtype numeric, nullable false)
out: 95.0 kWh
